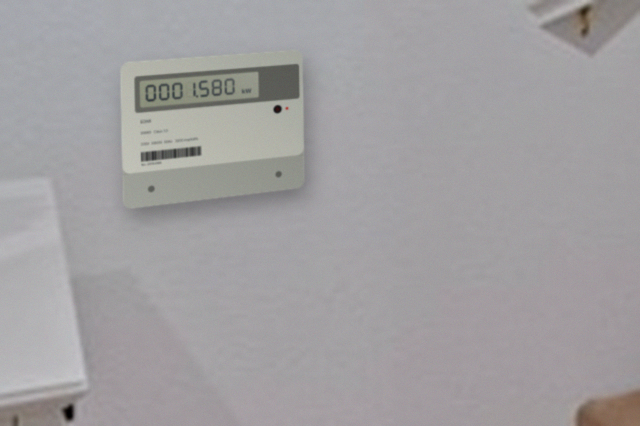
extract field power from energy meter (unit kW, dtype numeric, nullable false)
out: 1.580 kW
